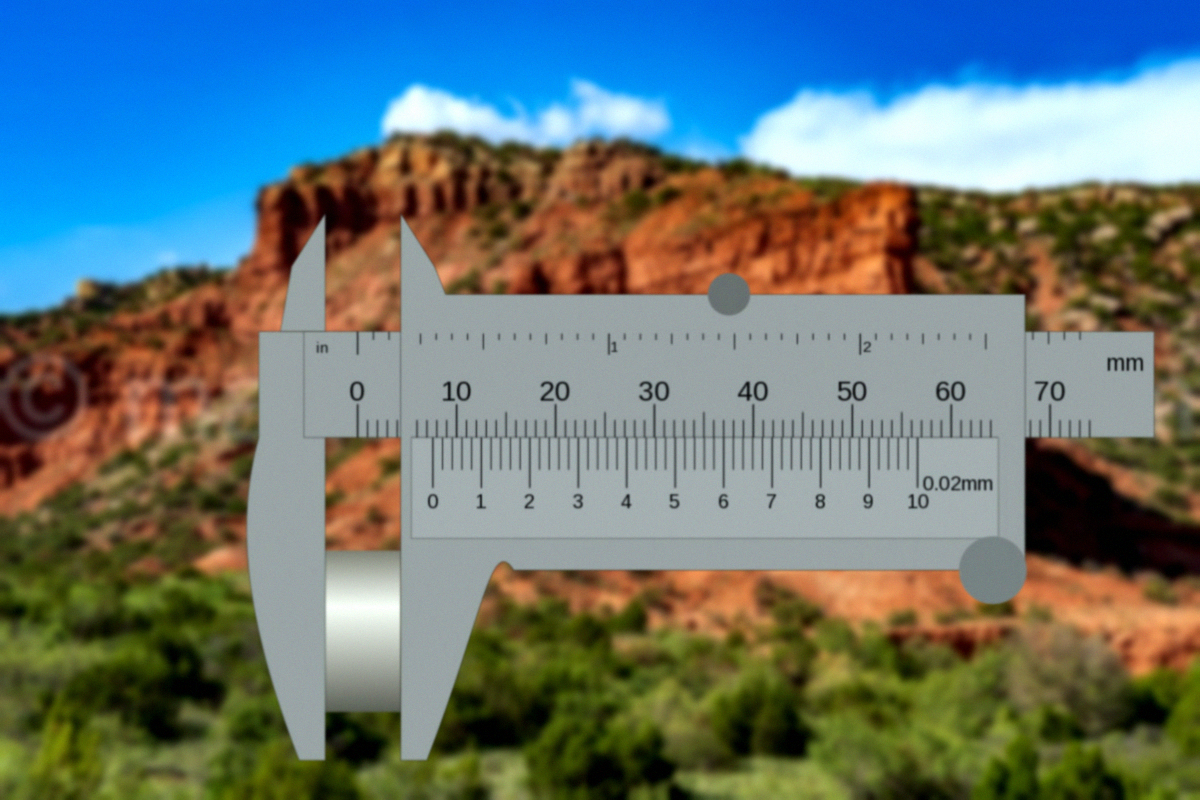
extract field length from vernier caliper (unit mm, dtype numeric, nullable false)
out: 7.6 mm
